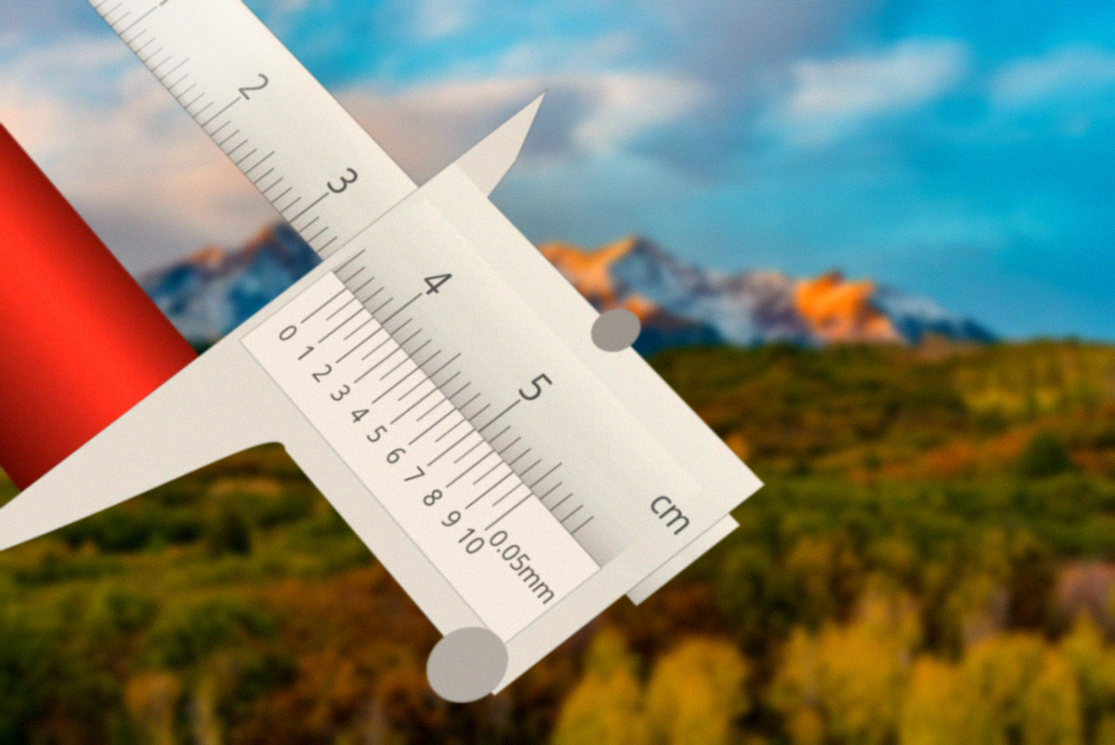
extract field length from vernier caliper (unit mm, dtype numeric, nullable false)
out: 36.4 mm
